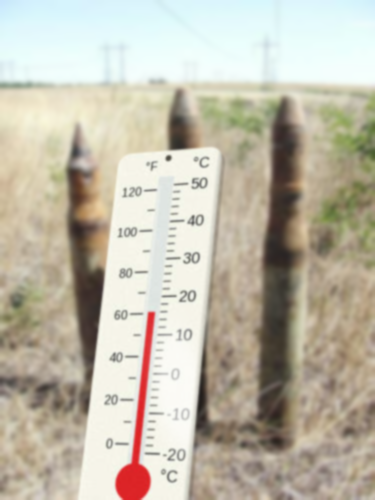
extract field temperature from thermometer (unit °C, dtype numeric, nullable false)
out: 16 °C
